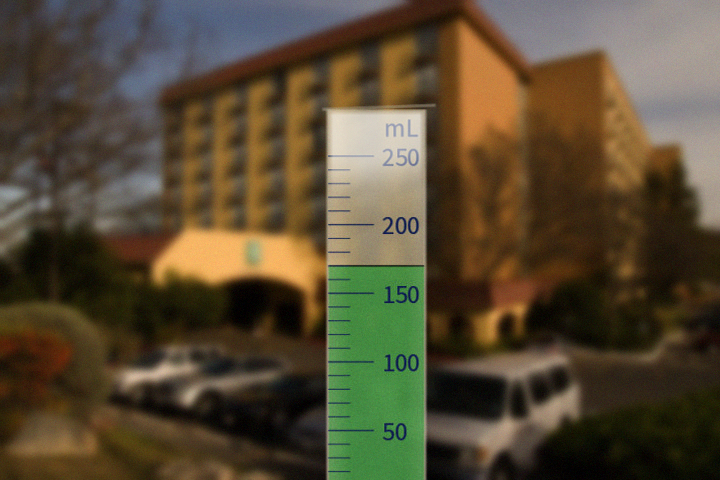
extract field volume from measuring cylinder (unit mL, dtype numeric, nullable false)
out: 170 mL
